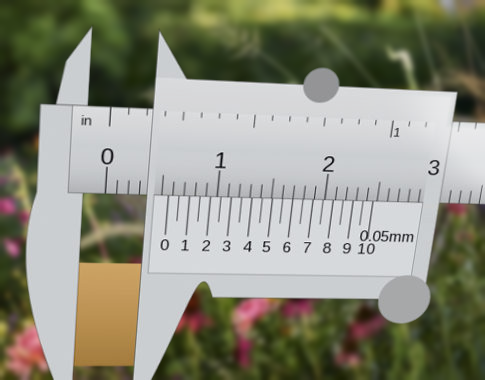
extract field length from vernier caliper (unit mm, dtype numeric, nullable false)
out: 5.6 mm
